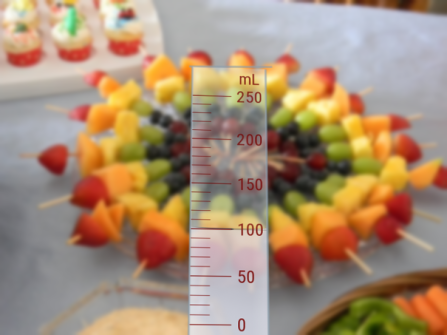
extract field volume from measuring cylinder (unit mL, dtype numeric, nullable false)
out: 100 mL
